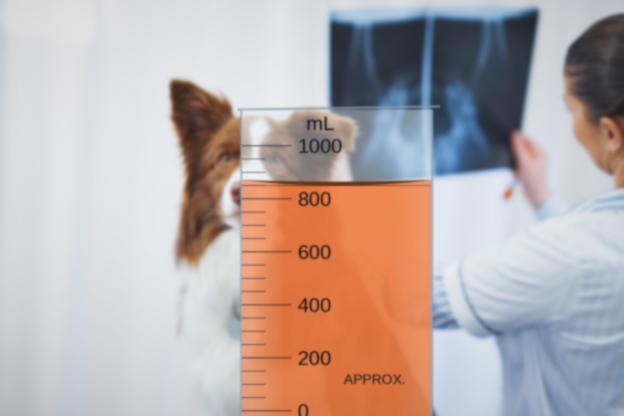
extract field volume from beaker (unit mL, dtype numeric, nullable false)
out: 850 mL
